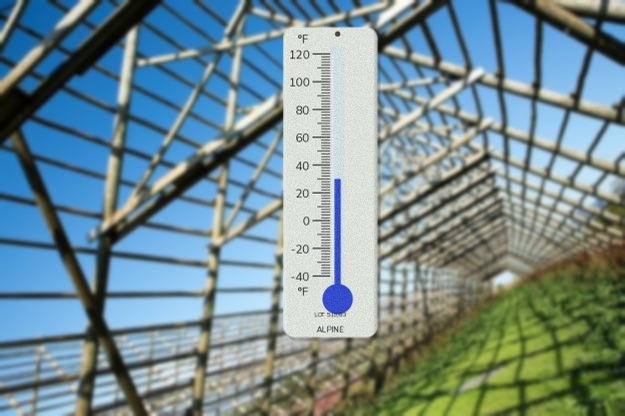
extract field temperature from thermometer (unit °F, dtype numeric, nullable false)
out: 30 °F
